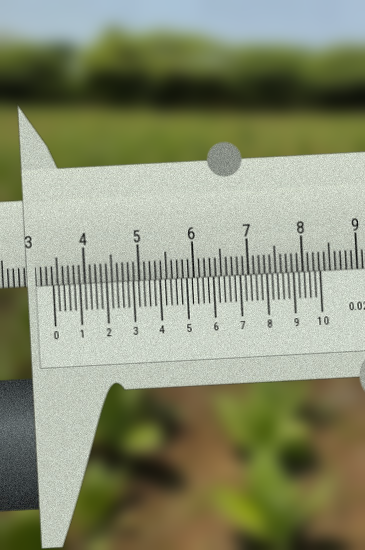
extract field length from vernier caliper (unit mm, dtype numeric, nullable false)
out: 34.2 mm
